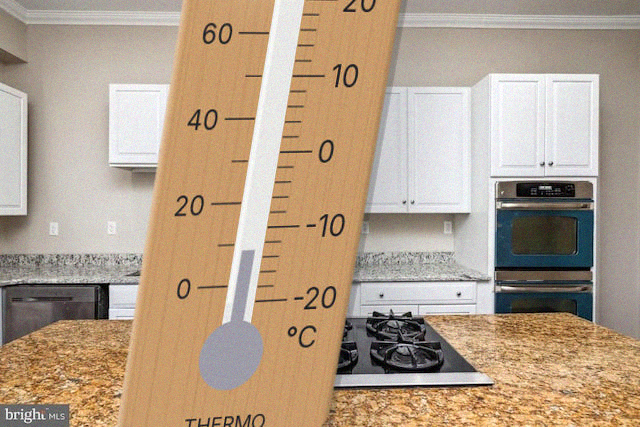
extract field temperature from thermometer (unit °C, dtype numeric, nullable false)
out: -13 °C
